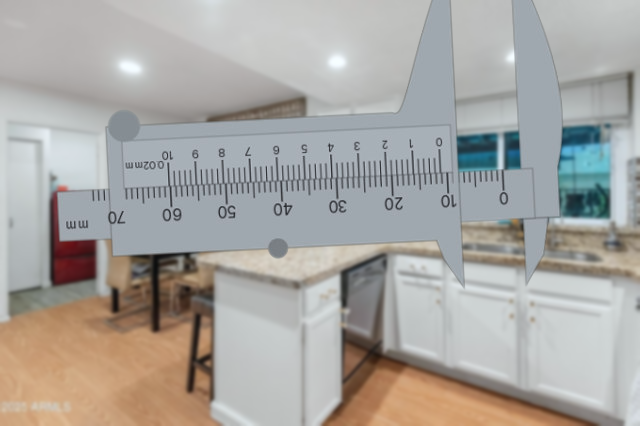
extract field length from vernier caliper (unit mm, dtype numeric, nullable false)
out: 11.2 mm
